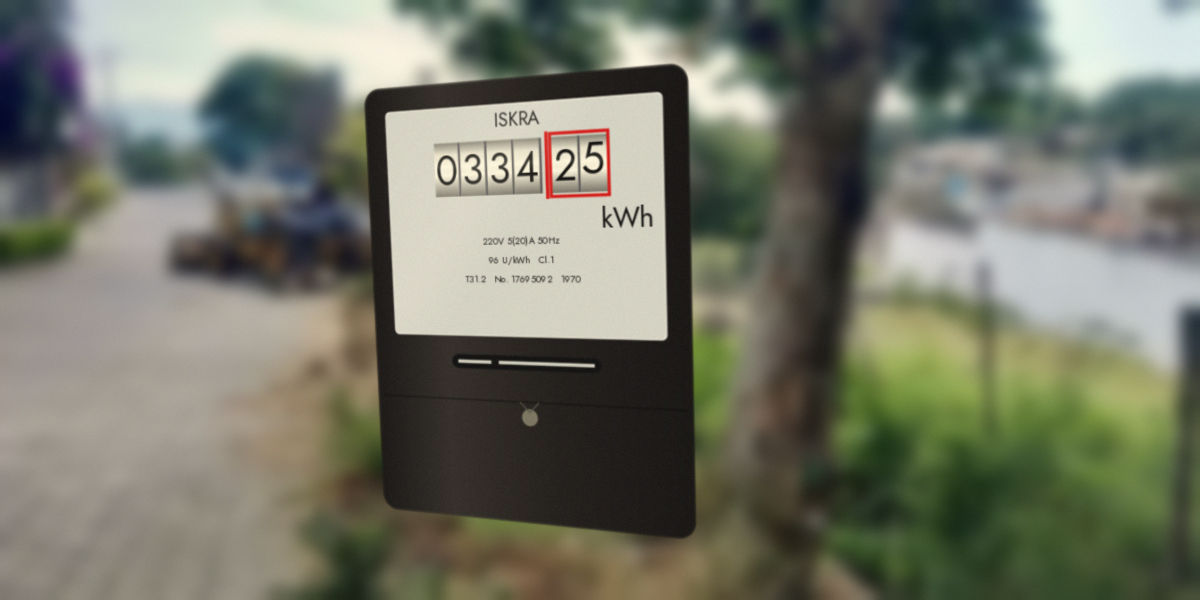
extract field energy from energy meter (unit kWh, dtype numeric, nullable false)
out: 334.25 kWh
